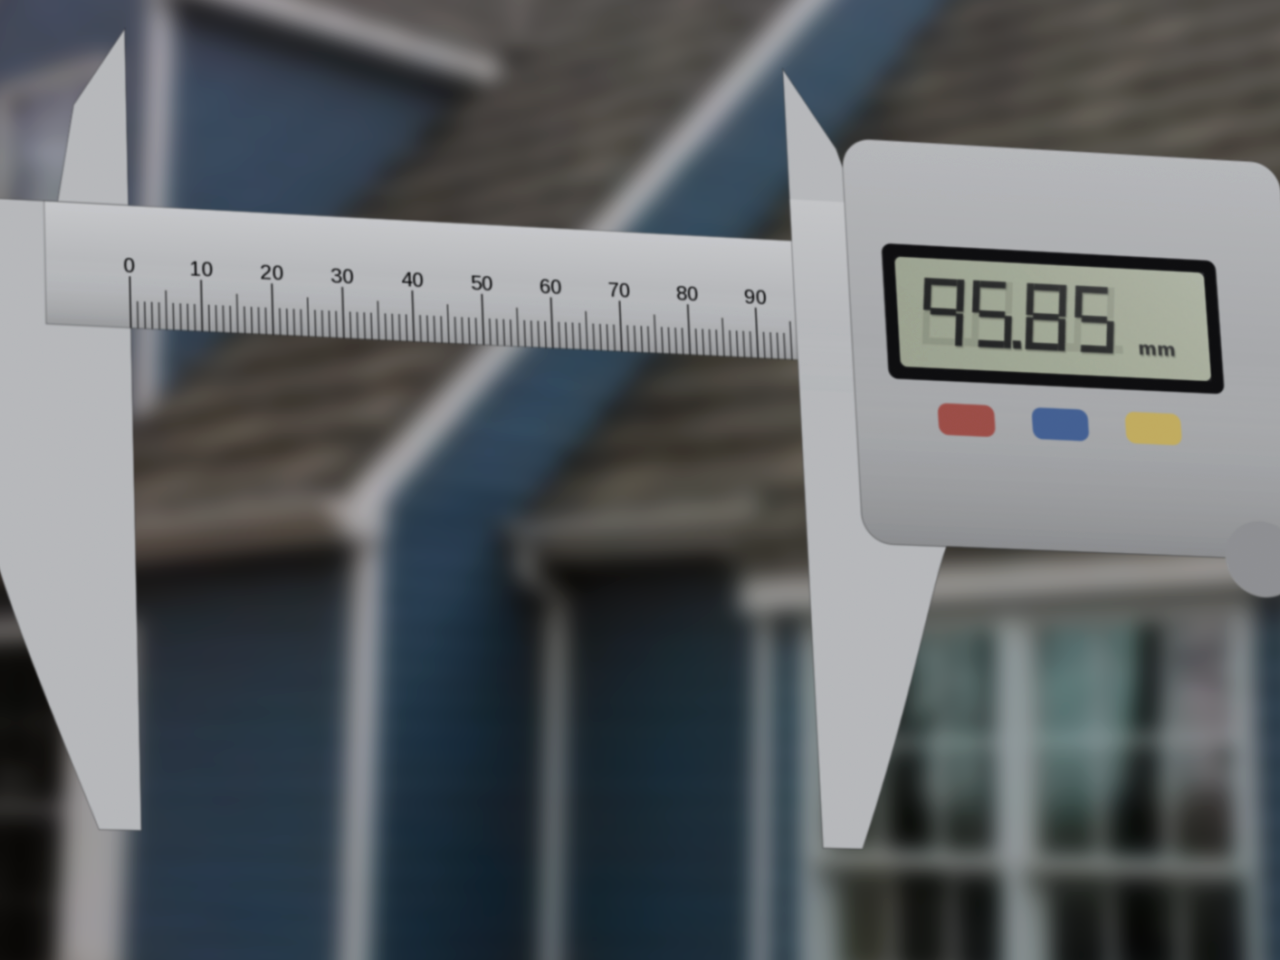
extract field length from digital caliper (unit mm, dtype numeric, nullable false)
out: 95.85 mm
